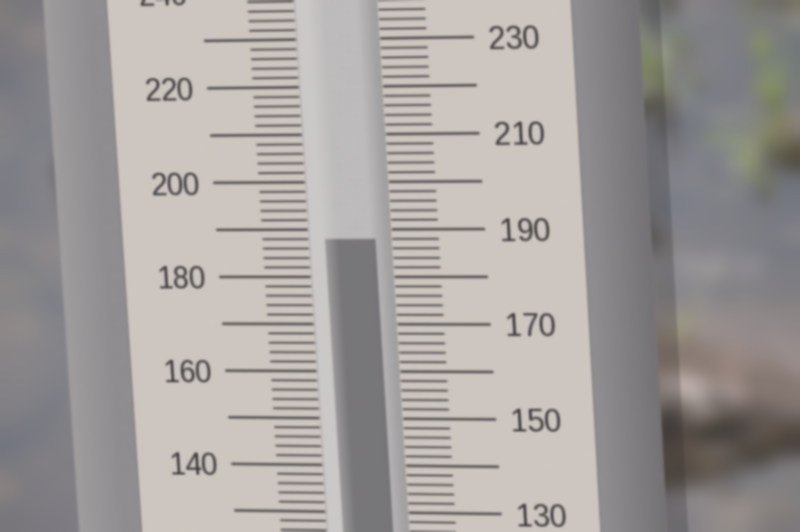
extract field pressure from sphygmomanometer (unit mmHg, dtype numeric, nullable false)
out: 188 mmHg
